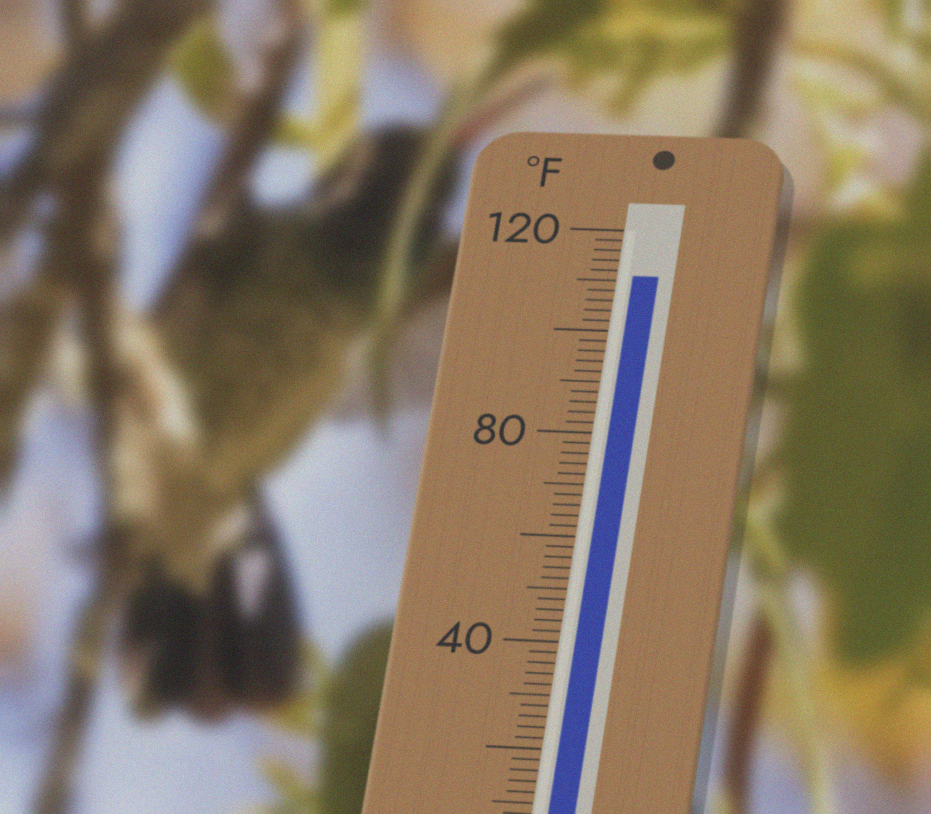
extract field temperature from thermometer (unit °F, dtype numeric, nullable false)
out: 111 °F
